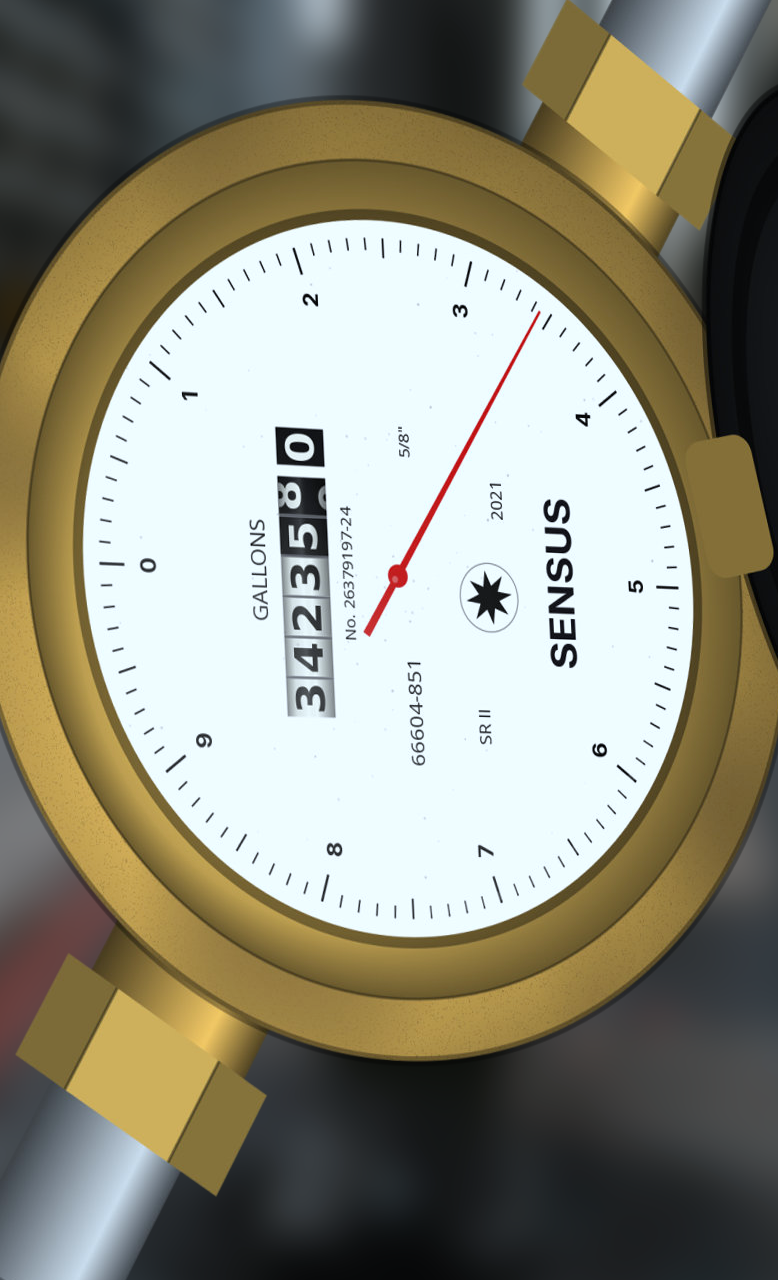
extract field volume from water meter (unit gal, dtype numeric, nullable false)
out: 3423583.4 gal
